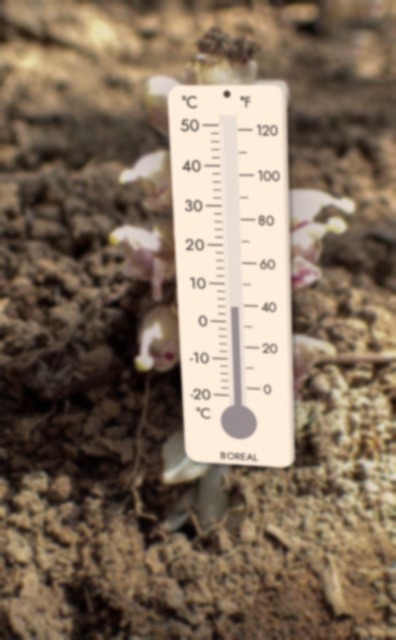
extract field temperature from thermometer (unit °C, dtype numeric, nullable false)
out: 4 °C
